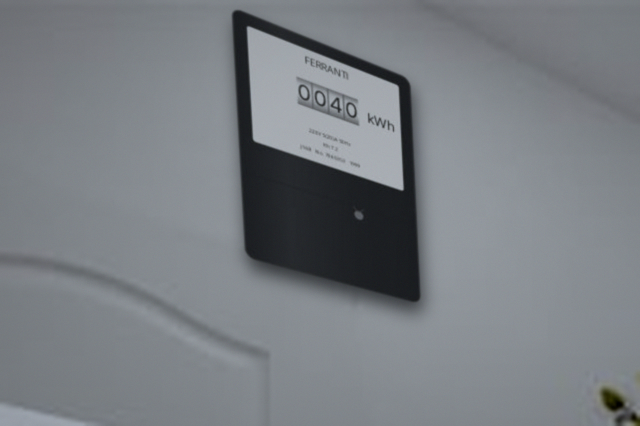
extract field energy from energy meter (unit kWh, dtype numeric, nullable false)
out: 40 kWh
